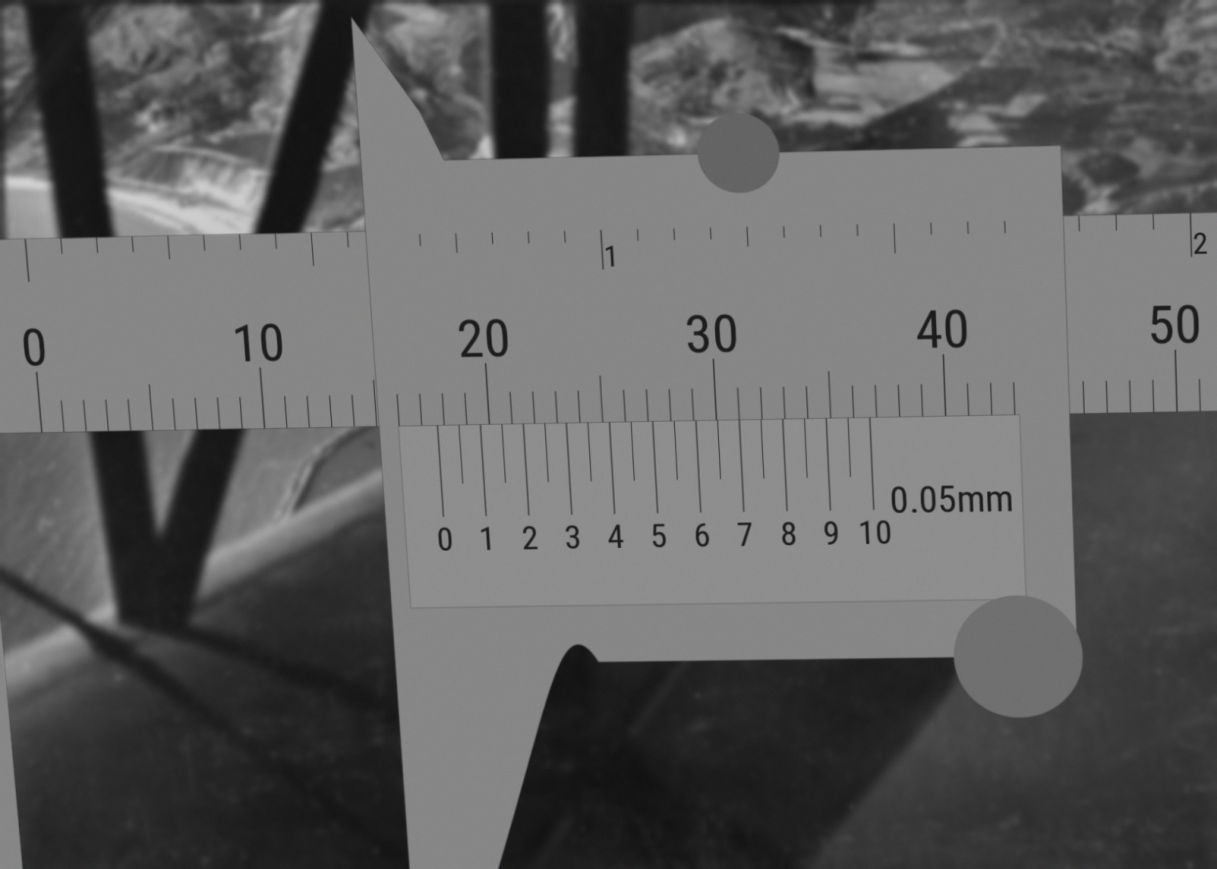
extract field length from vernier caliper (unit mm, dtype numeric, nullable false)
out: 17.7 mm
